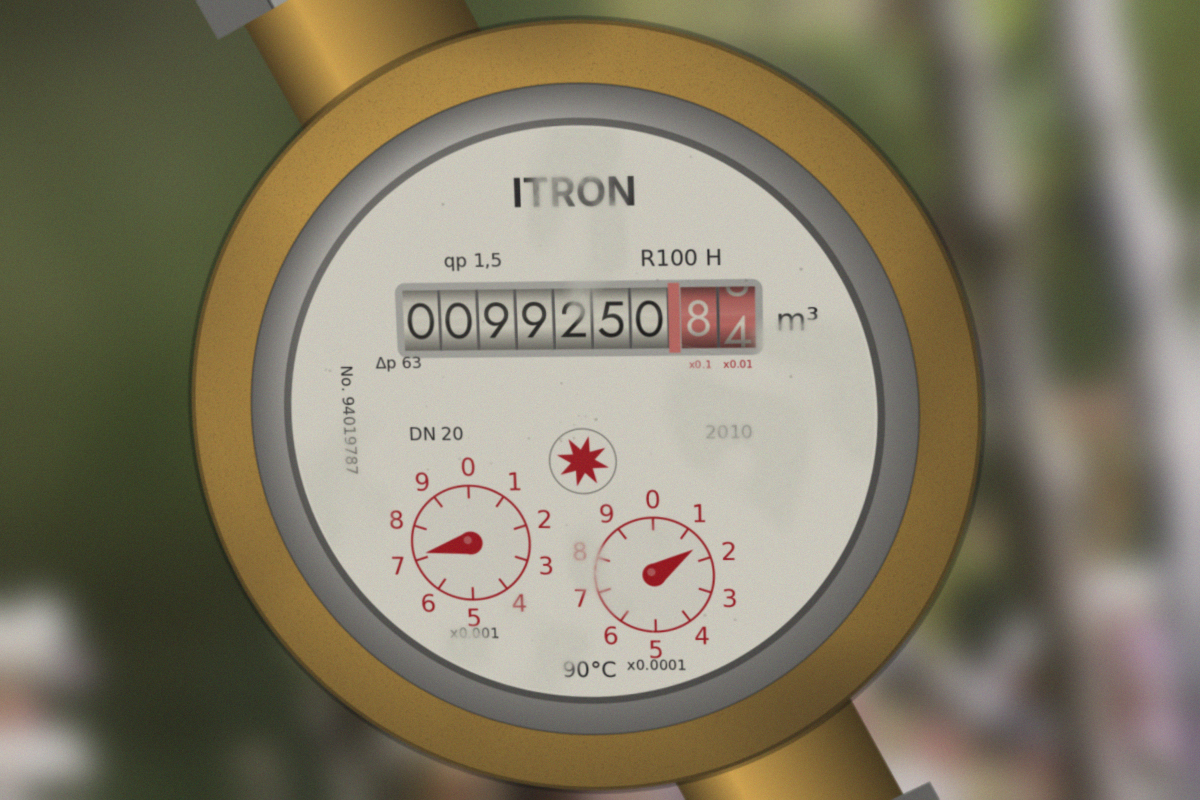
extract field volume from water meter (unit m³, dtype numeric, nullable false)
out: 99250.8371 m³
